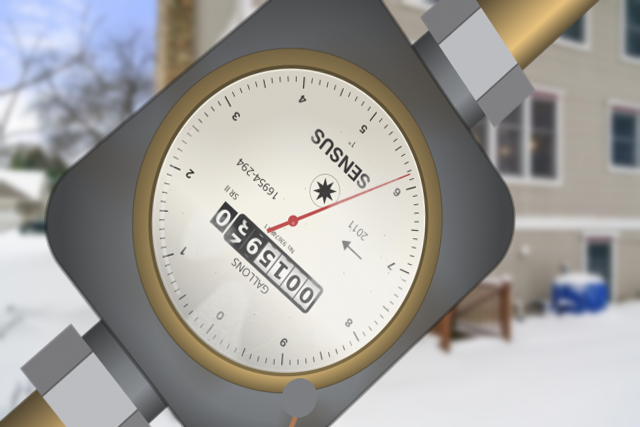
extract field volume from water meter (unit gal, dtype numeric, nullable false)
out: 15925.8 gal
